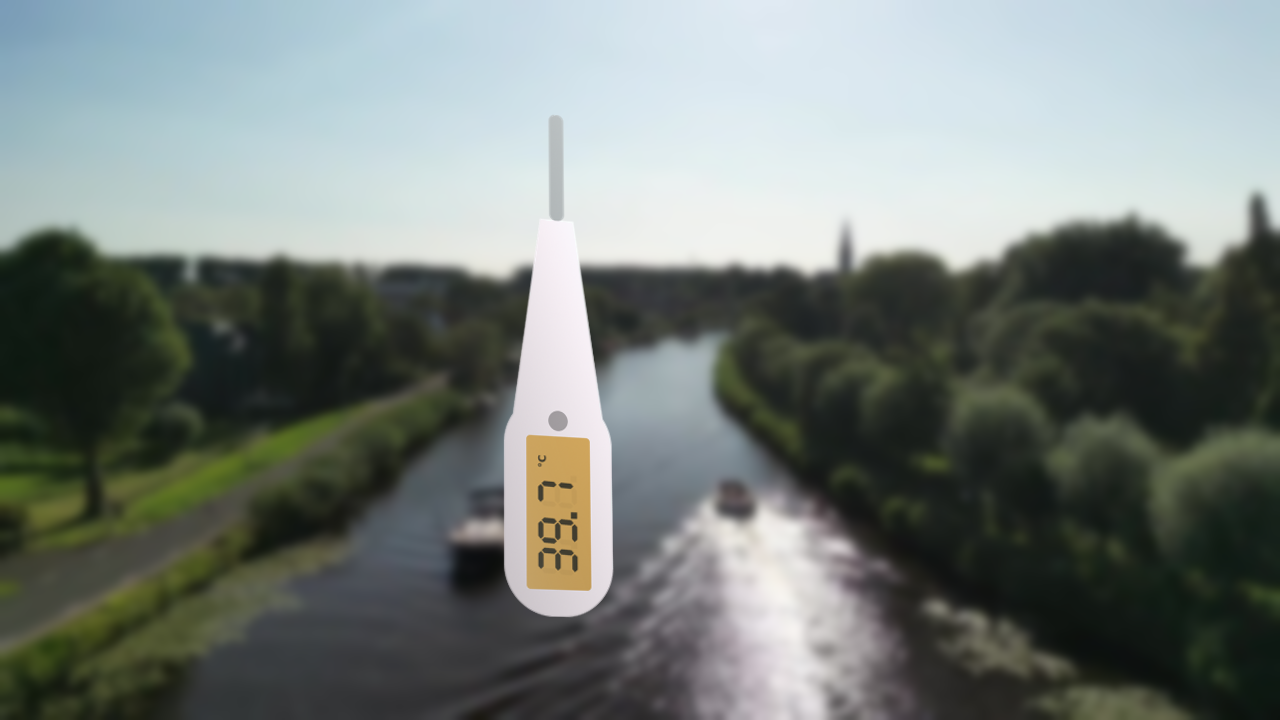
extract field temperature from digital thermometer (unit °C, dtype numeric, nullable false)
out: 39.7 °C
